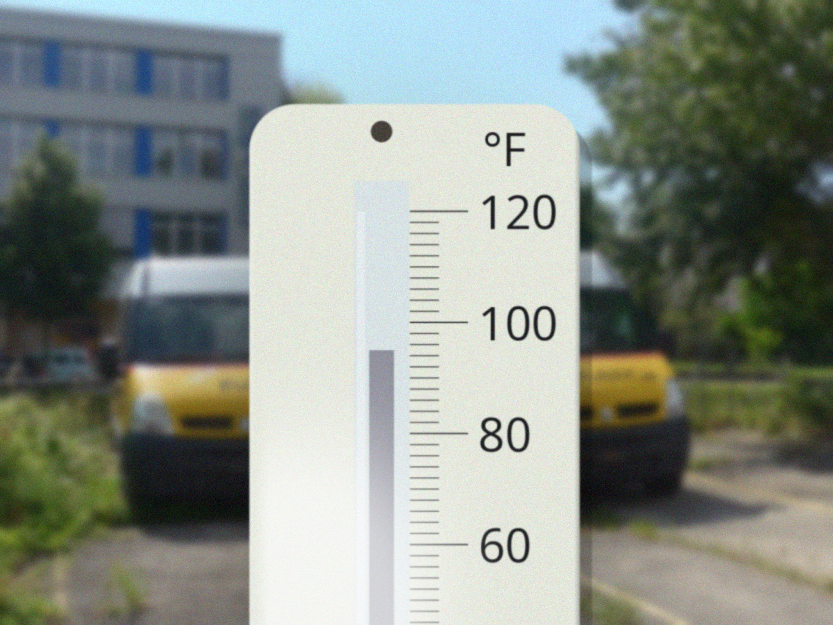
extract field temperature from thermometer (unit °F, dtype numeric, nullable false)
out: 95 °F
